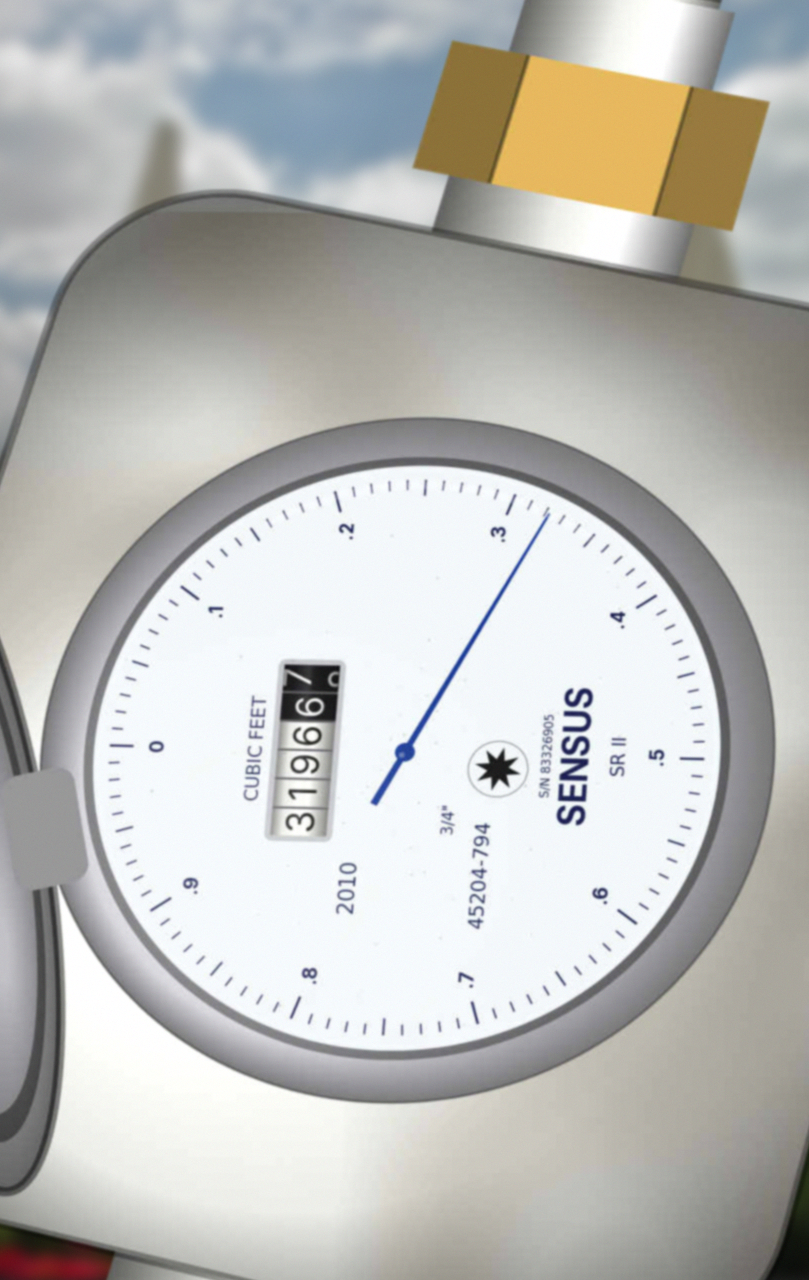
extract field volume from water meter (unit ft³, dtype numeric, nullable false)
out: 319667.32 ft³
